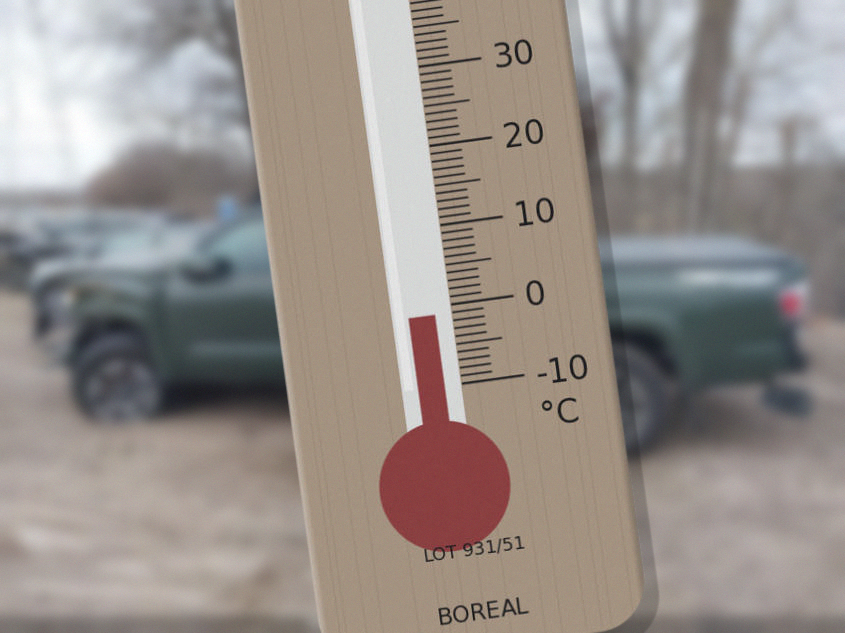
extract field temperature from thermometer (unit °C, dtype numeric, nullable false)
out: -1 °C
